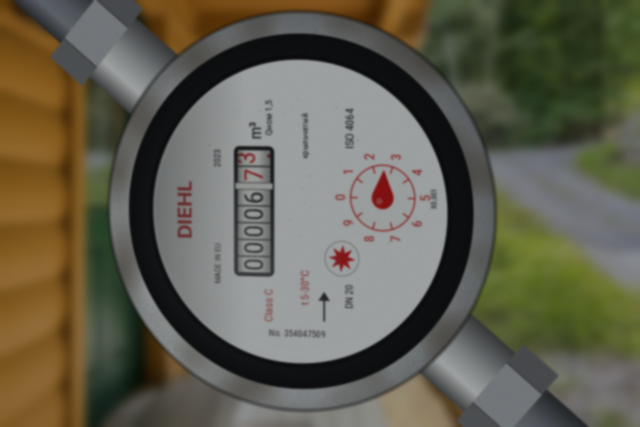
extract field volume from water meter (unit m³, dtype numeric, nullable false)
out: 6.732 m³
